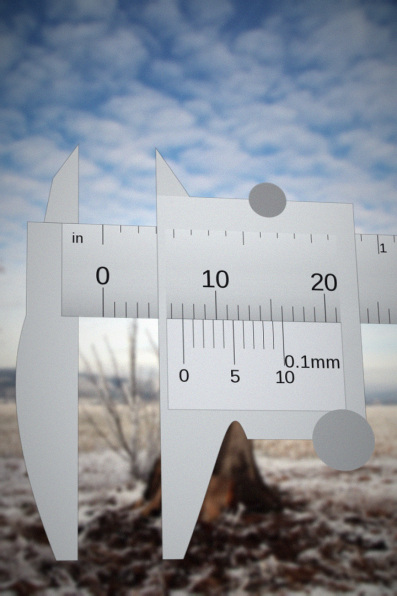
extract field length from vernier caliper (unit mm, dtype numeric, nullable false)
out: 7.0 mm
